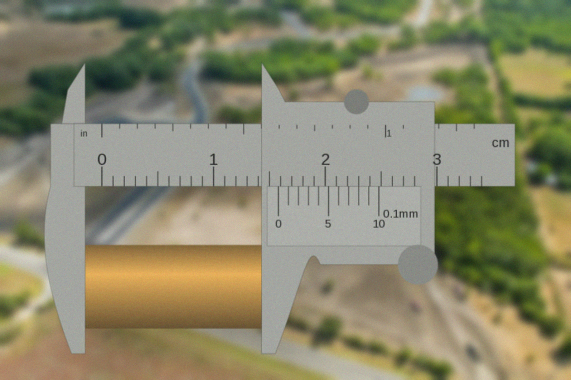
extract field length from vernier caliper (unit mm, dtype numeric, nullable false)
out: 15.8 mm
